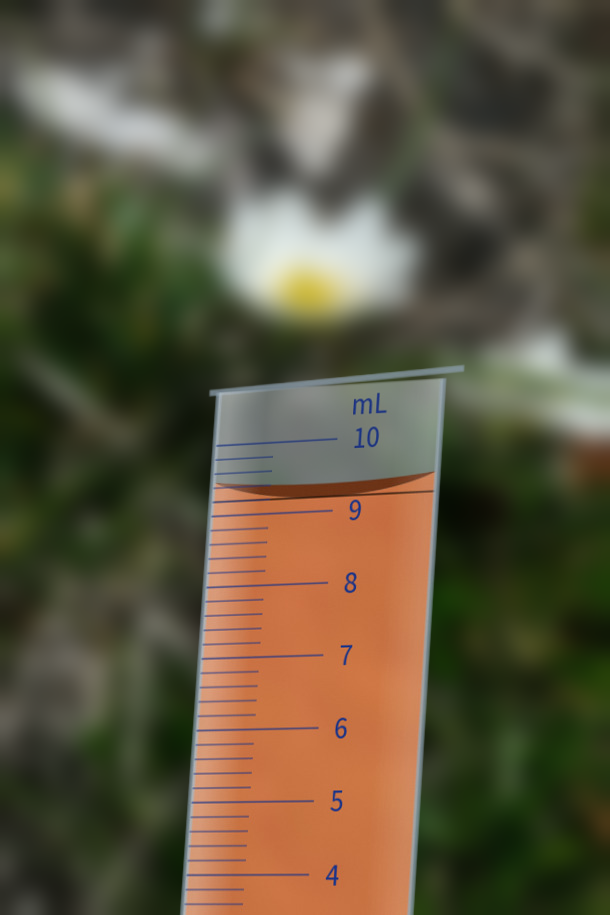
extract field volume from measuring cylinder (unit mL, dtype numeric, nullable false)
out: 9.2 mL
